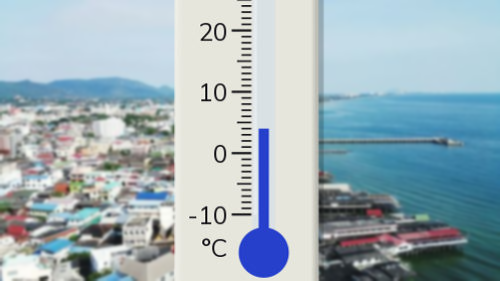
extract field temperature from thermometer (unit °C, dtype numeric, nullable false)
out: 4 °C
